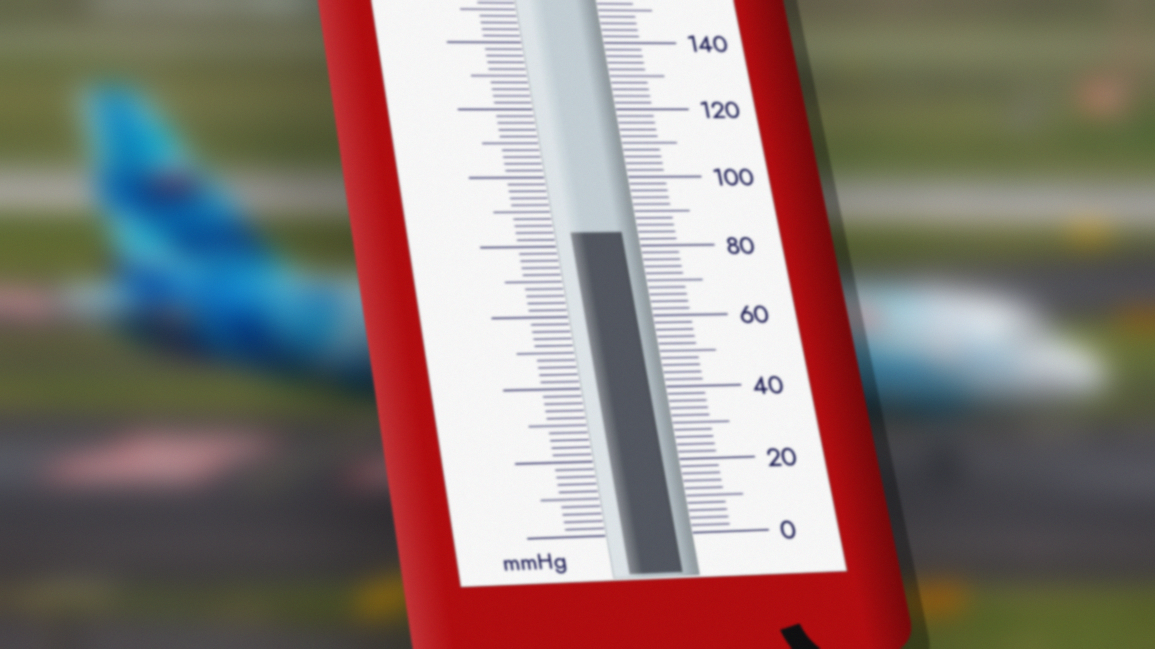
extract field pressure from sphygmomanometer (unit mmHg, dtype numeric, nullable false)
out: 84 mmHg
